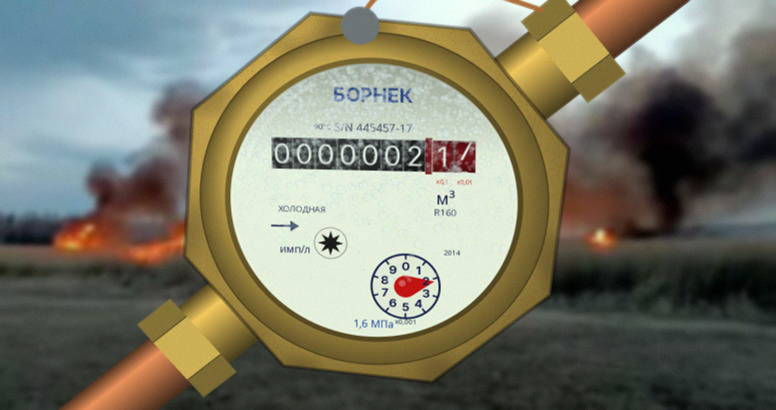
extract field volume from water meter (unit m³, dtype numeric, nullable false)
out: 2.172 m³
